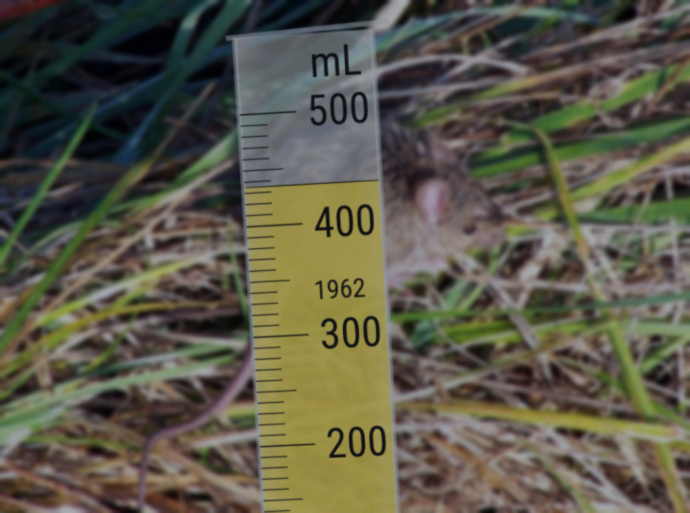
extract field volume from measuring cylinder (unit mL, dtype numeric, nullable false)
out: 435 mL
